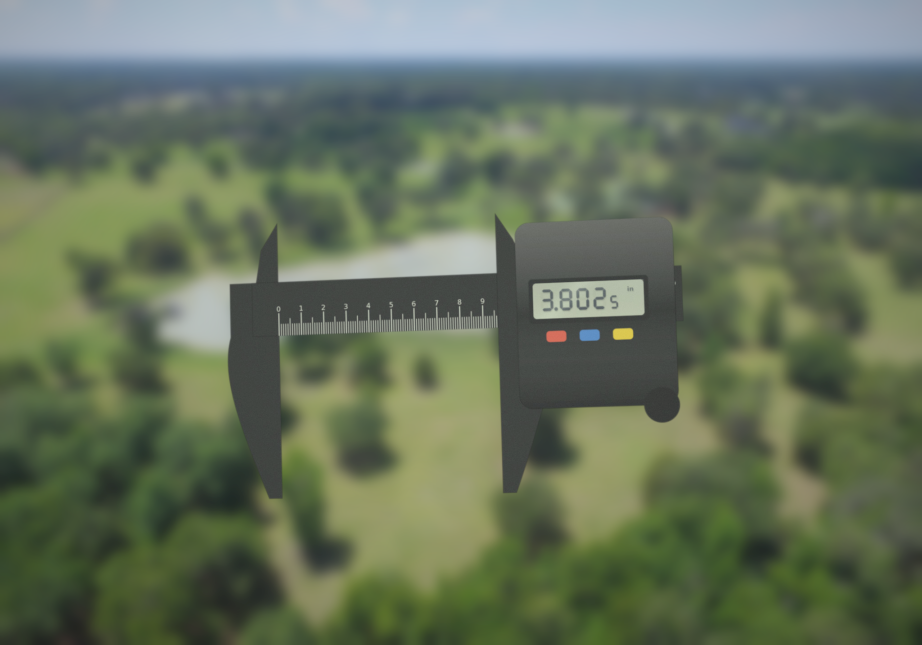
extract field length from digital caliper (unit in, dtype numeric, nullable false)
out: 3.8025 in
